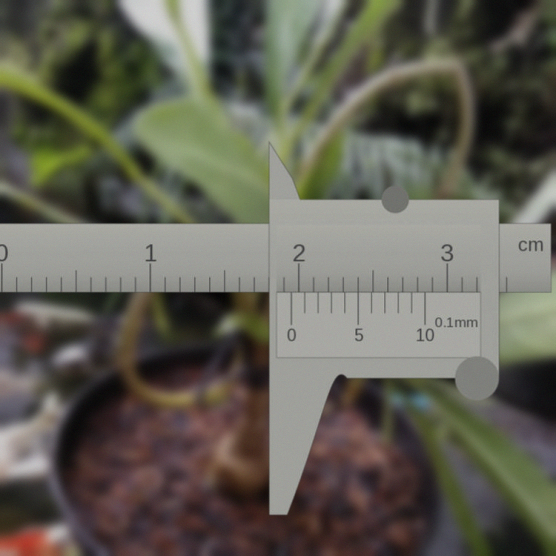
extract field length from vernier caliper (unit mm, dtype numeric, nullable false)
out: 19.5 mm
